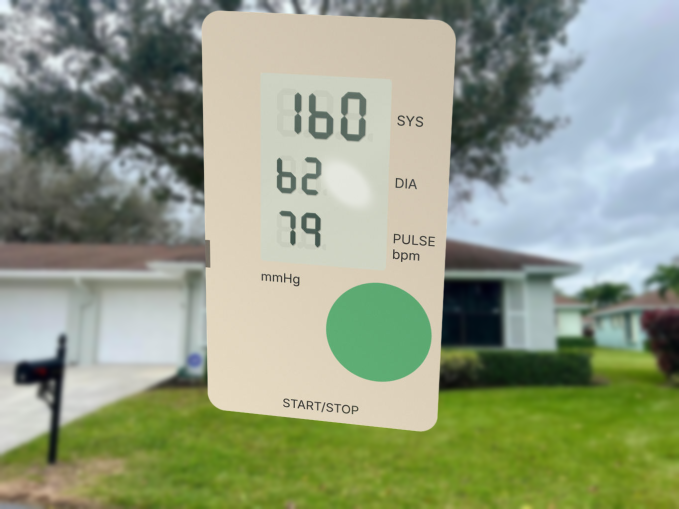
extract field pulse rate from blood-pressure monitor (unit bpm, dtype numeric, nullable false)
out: 79 bpm
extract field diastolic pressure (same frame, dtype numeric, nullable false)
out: 62 mmHg
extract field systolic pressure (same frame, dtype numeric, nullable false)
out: 160 mmHg
